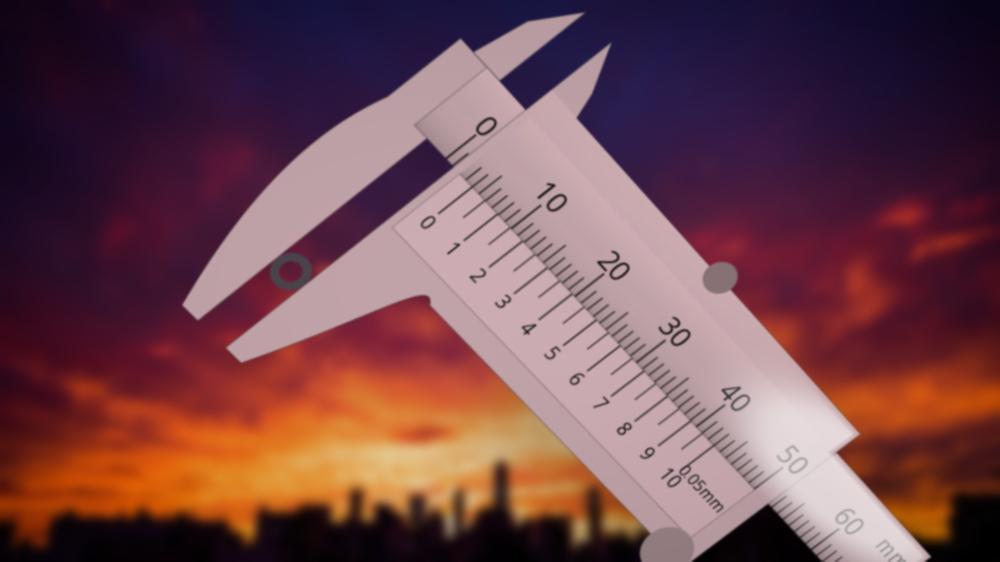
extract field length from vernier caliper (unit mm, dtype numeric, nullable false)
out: 4.0 mm
